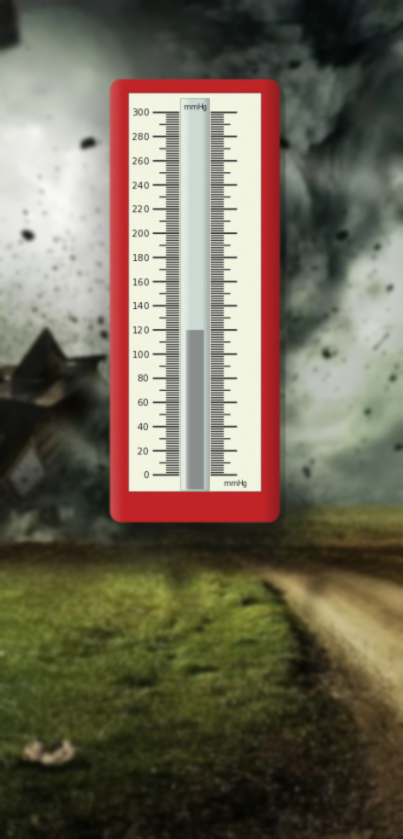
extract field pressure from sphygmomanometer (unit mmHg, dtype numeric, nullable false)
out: 120 mmHg
